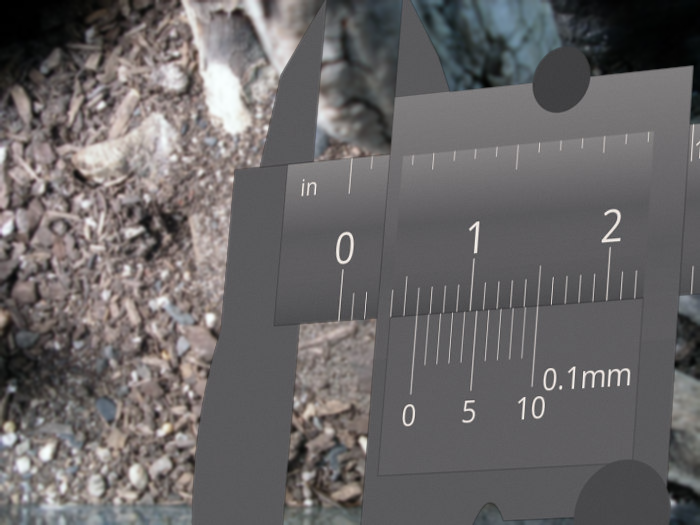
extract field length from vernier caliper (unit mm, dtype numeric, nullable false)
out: 6.0 mm
